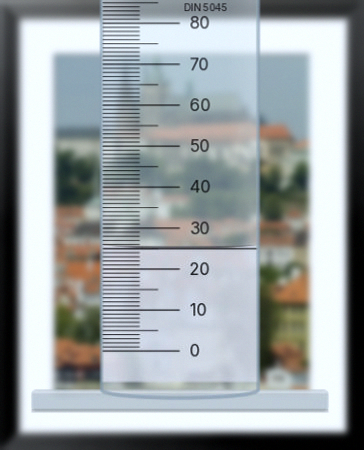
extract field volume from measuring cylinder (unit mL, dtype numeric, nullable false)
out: 25 mL
